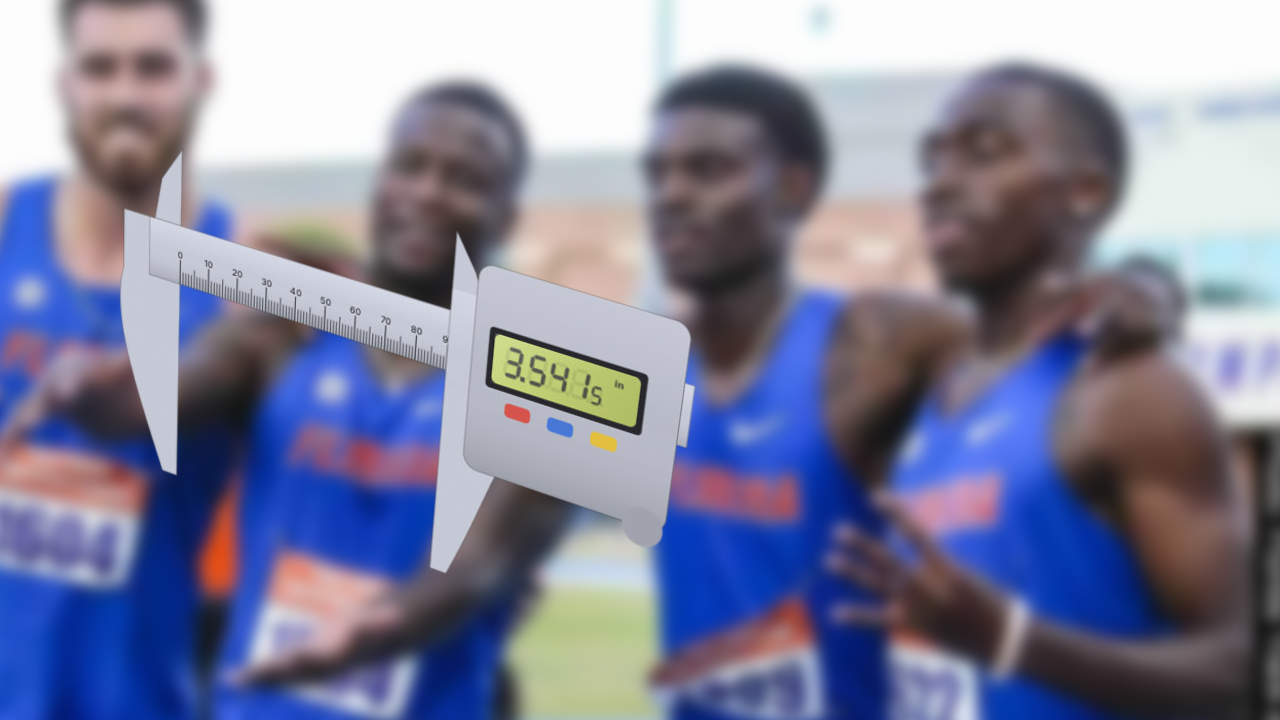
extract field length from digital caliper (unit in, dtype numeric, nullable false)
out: 3.5415 in
